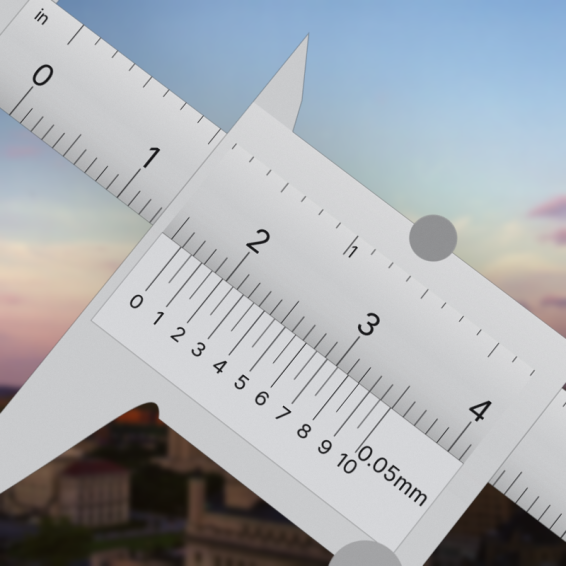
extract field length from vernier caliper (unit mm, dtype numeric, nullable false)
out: 15.9 mm
